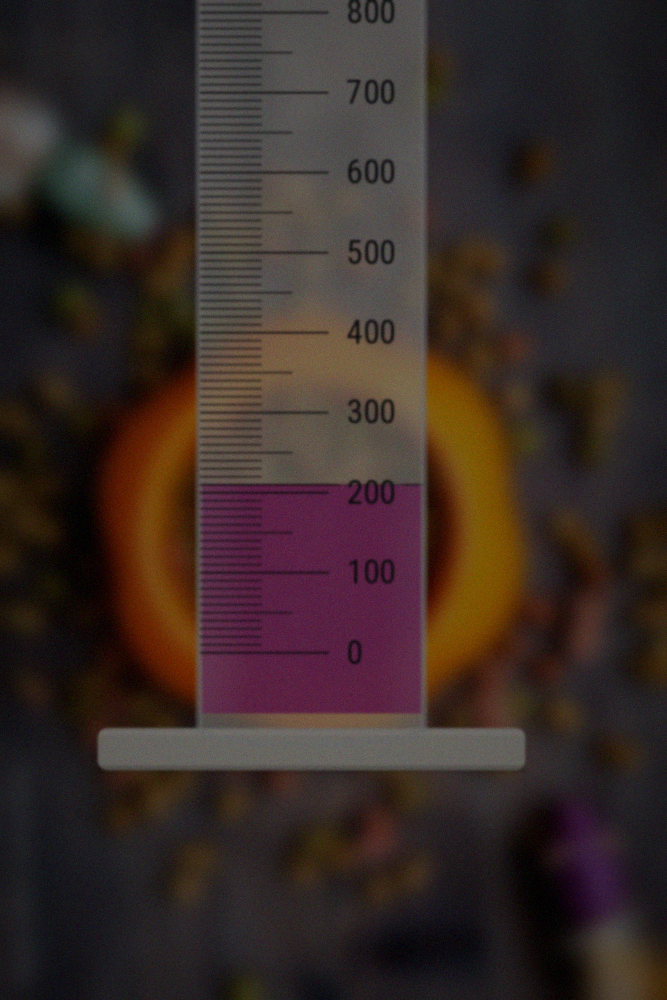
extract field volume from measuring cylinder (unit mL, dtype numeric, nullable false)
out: 210 mL
